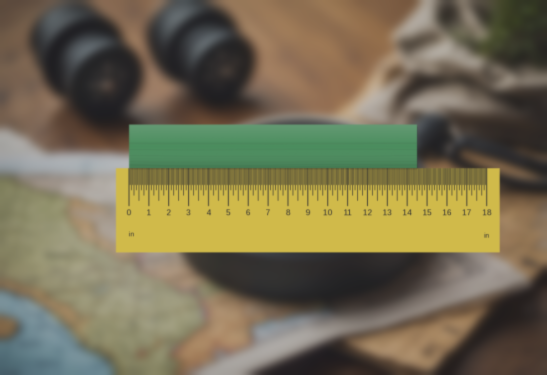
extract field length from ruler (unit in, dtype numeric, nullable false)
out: 14.5 in
